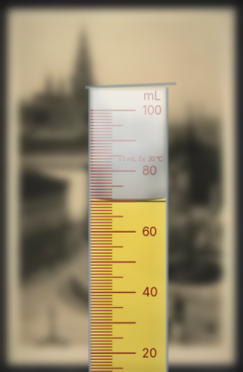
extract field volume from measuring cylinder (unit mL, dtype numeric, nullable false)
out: 70 mL
